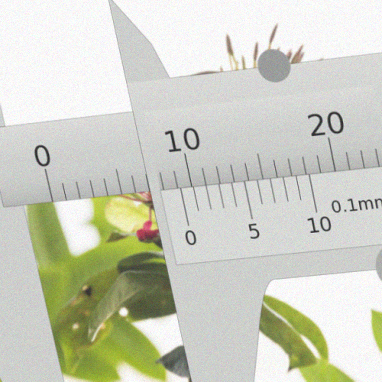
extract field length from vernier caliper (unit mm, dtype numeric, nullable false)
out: 9.2 mm
